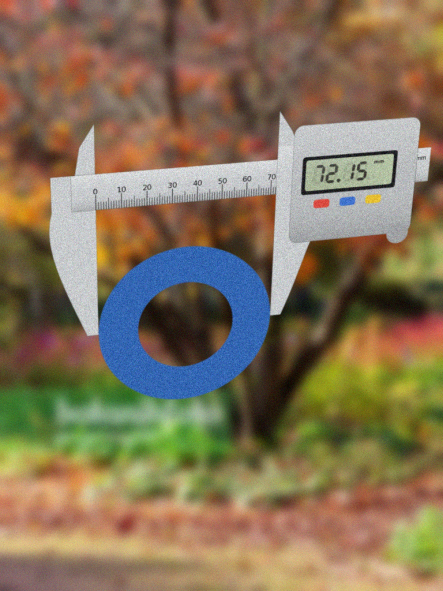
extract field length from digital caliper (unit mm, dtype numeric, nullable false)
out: 72.15 mm
